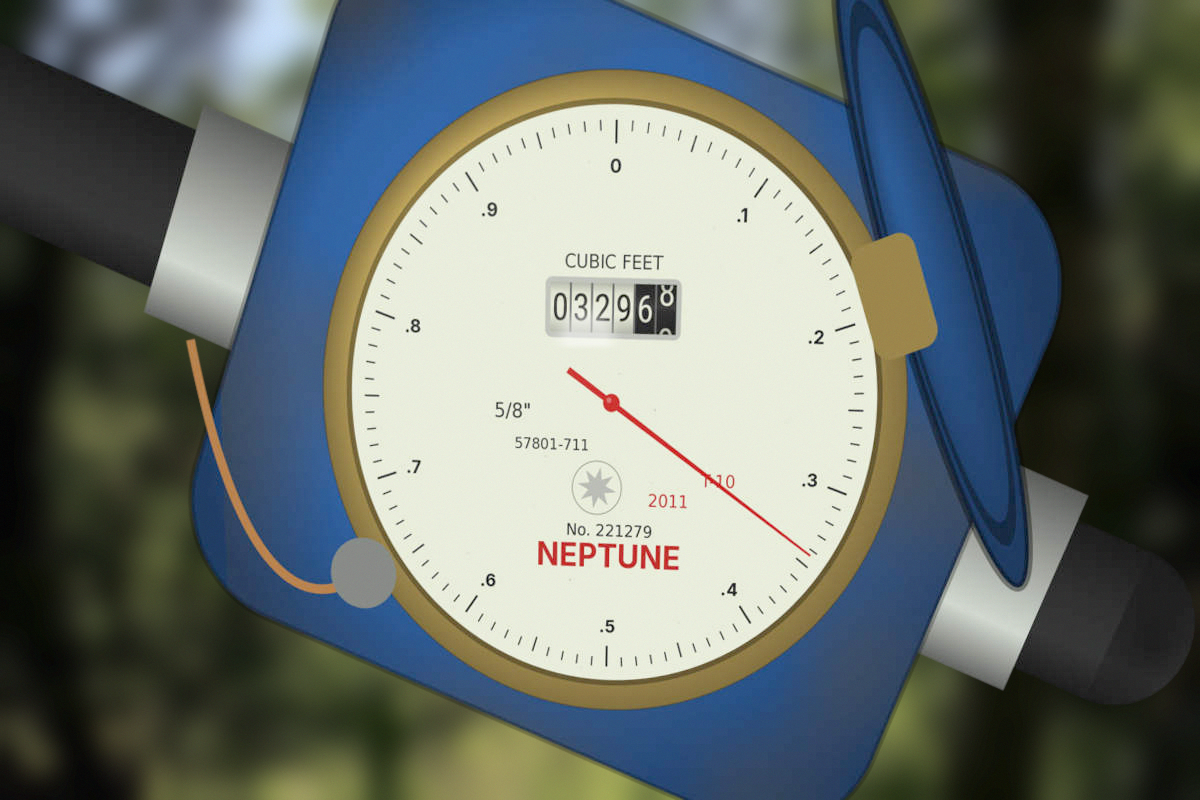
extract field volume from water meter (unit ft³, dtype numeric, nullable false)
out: 32968.34 ft³
